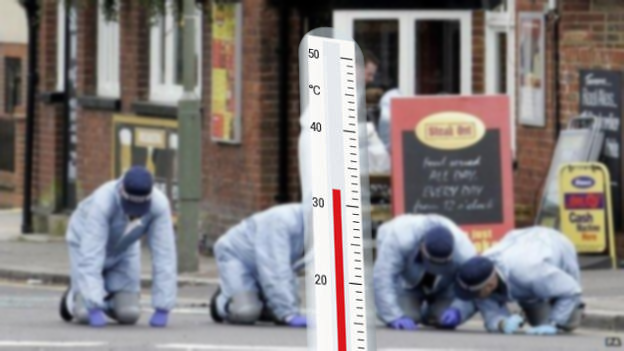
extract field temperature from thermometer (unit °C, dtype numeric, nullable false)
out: 32 °C
